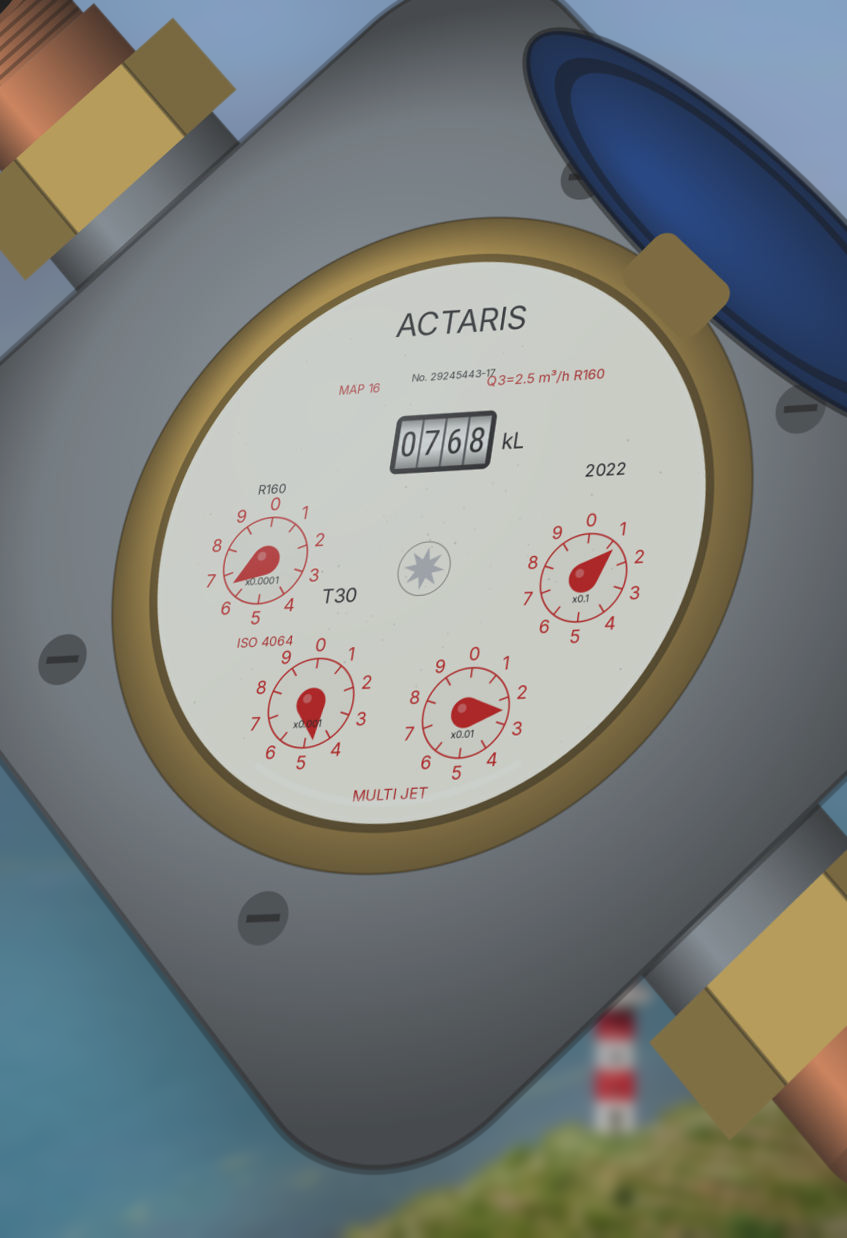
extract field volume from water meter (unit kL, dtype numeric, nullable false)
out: 768.1246 kL
